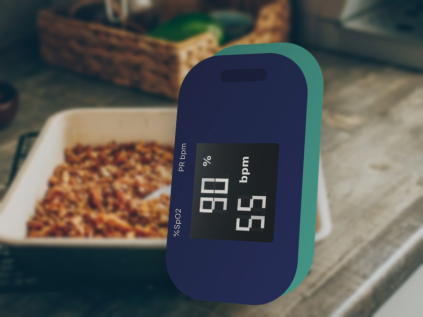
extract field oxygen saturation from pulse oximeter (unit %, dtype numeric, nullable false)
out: 90 %
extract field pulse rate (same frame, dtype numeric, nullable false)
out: 55 bpm
